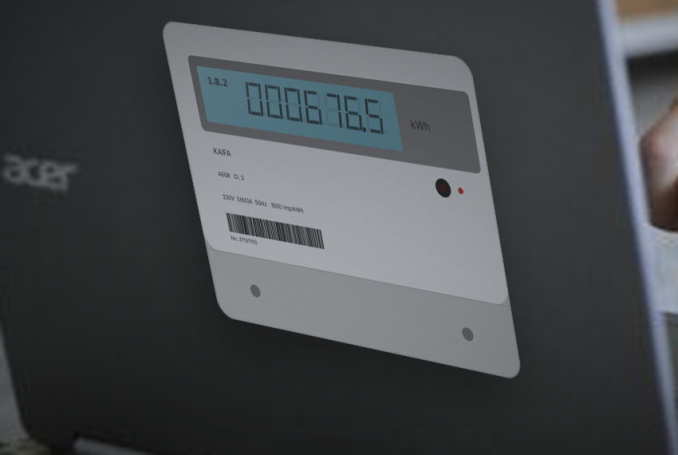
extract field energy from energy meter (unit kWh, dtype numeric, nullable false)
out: 676.5 kWh
